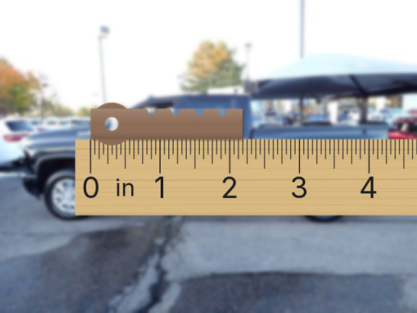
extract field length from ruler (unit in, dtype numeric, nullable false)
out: 2.1875 in
